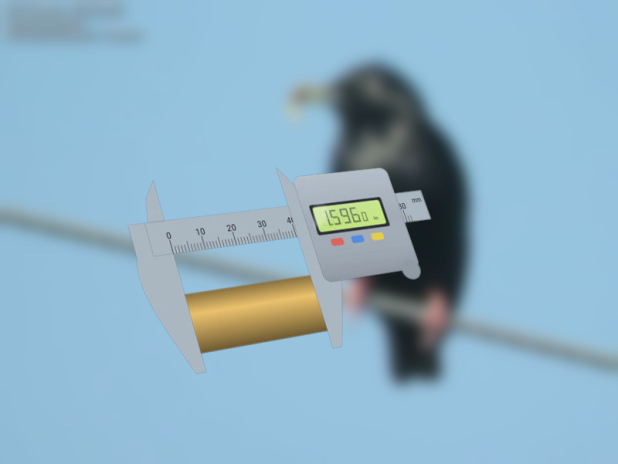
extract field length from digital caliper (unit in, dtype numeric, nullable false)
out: 1.5960 in
